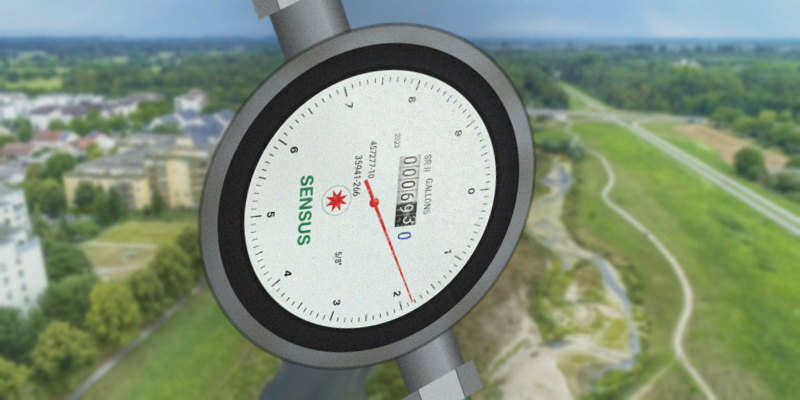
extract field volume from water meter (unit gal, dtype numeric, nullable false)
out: 6931.8 gal
